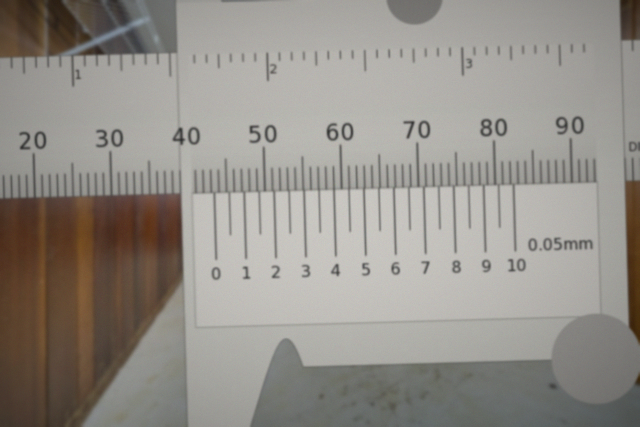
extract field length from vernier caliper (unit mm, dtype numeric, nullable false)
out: 43.4 mm
